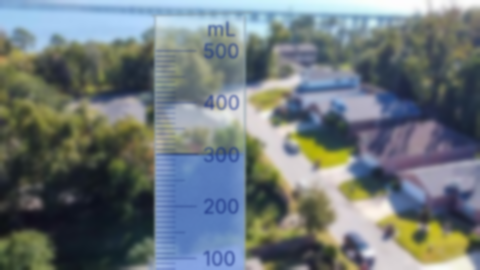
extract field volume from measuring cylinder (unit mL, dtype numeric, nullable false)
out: 300 mL
